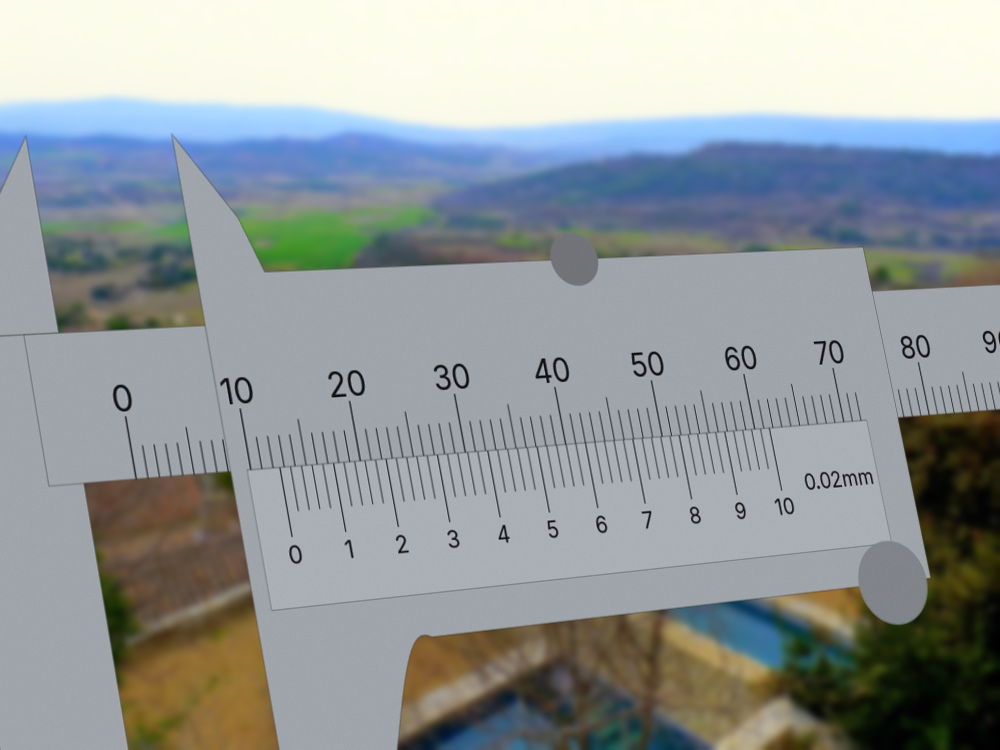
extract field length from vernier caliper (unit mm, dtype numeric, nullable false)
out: 12.6 mm
